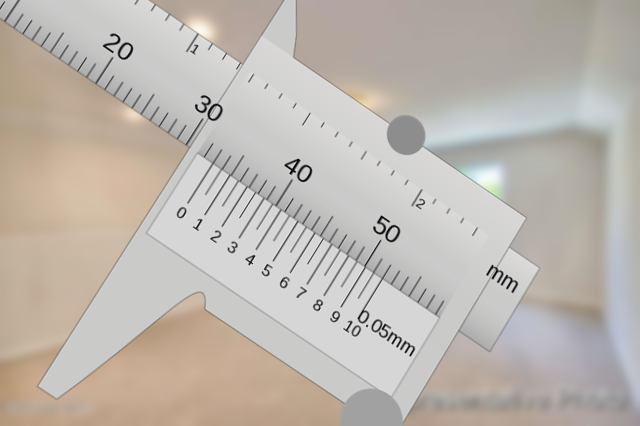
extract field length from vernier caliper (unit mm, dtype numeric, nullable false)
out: 33.0 mm
